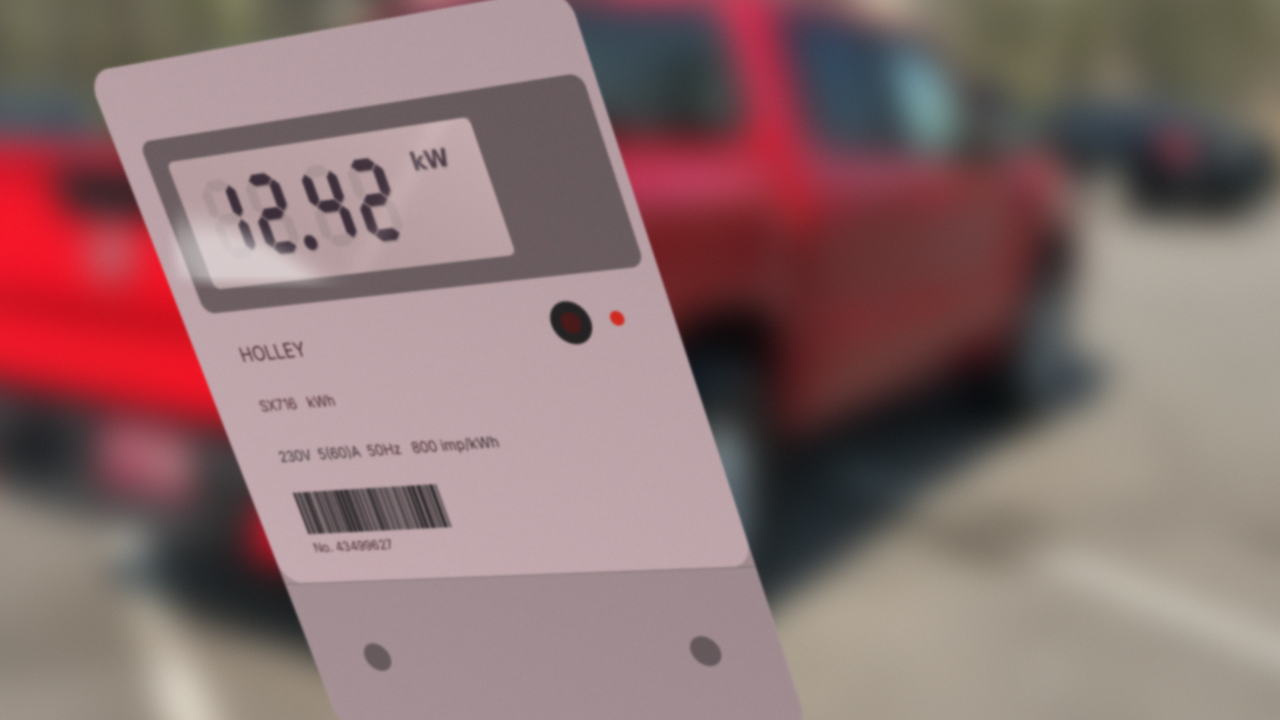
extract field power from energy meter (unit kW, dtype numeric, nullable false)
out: 12.42 kW
